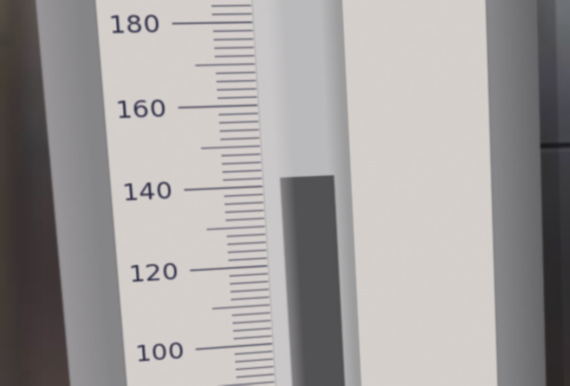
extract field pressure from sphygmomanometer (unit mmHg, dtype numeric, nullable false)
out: 142 mmHg
